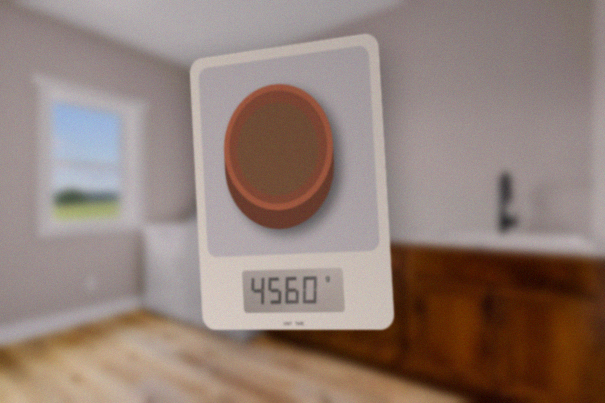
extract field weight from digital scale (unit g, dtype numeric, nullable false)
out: 4560 g
